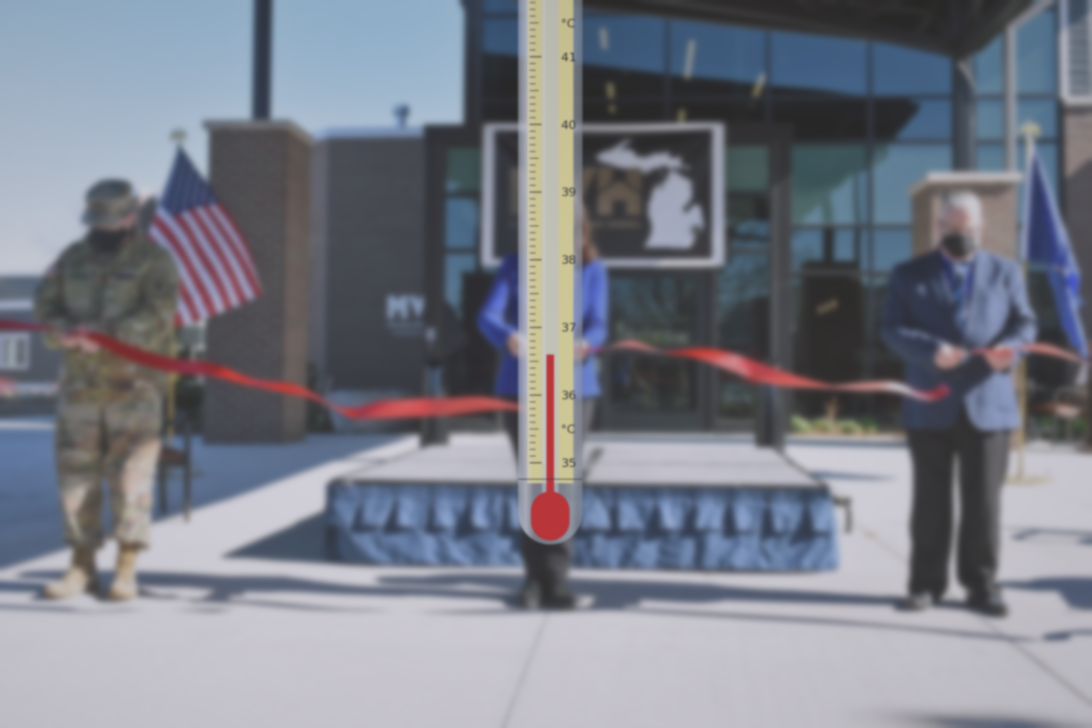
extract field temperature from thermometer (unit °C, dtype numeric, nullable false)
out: 36.6 °C
